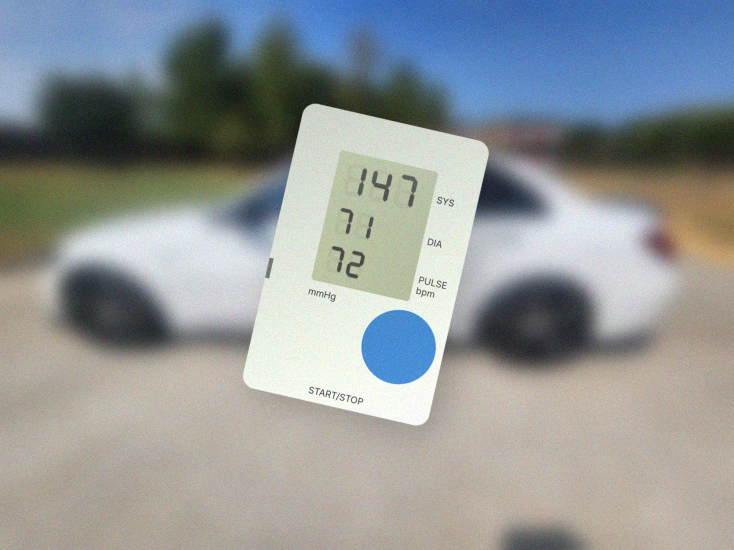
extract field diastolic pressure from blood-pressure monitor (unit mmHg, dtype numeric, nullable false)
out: 71 mmHg
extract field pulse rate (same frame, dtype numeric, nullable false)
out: 72 bpm
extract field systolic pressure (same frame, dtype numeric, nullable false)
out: 147 mmHg
